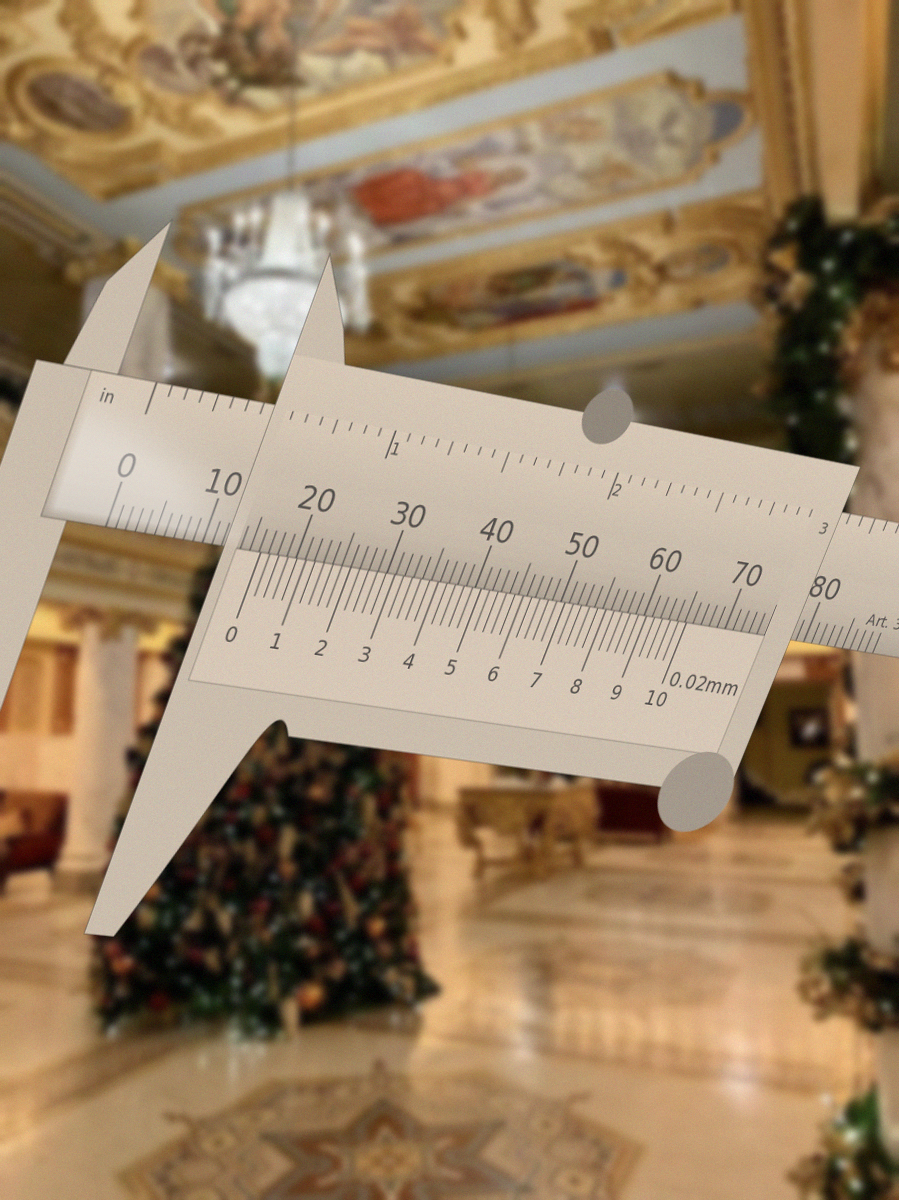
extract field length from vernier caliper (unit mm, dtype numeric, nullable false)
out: 16.2 mm
